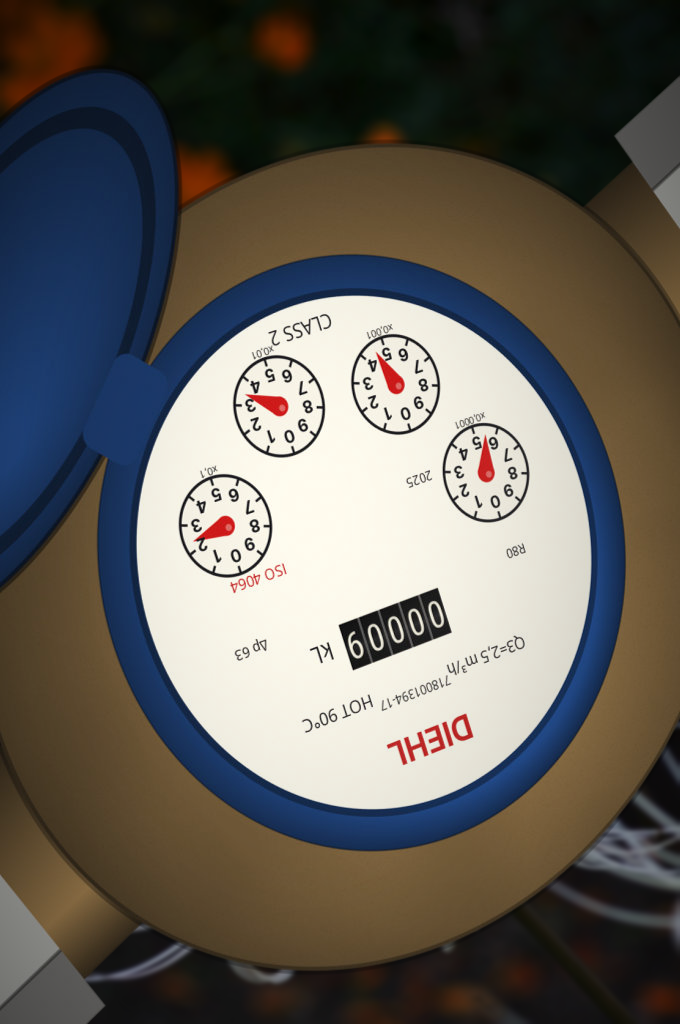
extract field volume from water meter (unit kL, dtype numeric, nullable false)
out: 9.2345 kL
